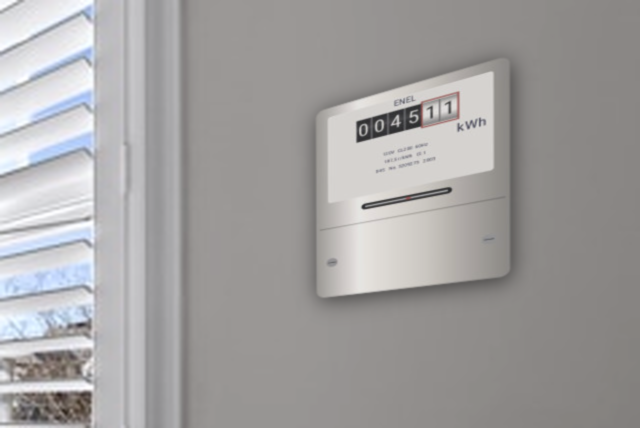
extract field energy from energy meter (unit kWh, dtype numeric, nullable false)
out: 45.11 kWh
